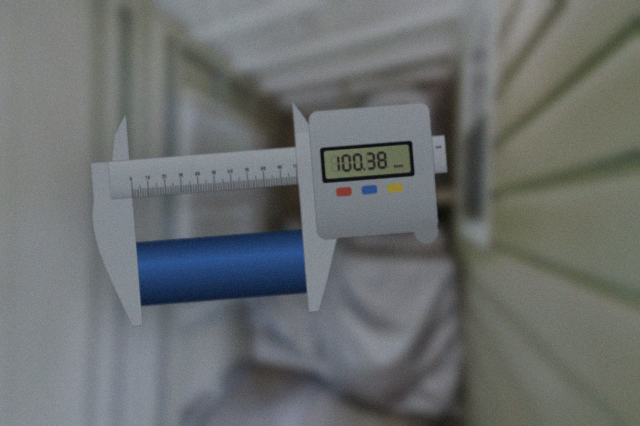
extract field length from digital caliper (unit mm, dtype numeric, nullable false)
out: 100.38 mm
